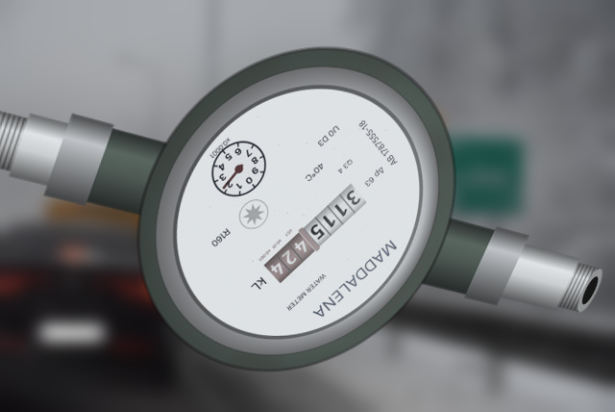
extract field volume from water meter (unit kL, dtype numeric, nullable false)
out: 3115.4242 kL
